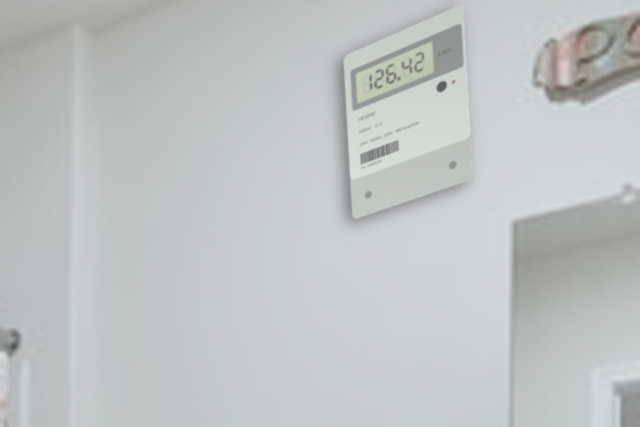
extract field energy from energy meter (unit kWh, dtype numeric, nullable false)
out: 126.42 kWh
